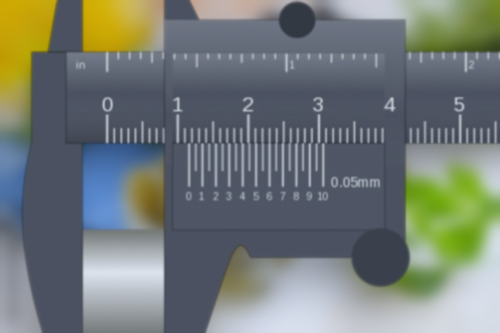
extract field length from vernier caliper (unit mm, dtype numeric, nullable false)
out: 11.6 mm
